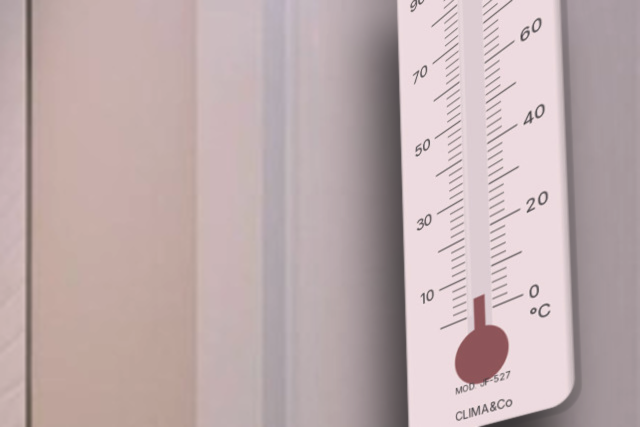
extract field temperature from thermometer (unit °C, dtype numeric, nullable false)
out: 4 °C
